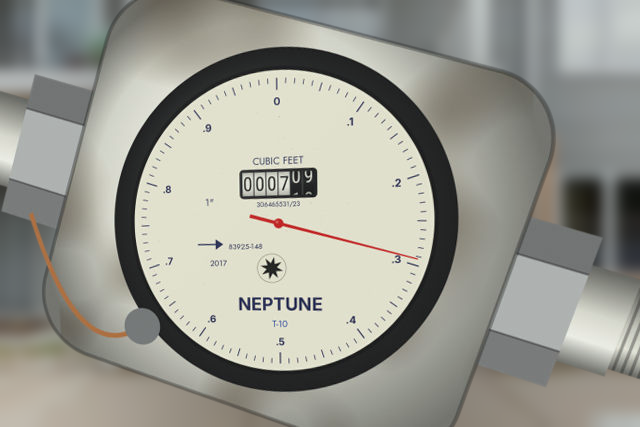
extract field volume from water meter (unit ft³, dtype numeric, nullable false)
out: 709.29 ft³
